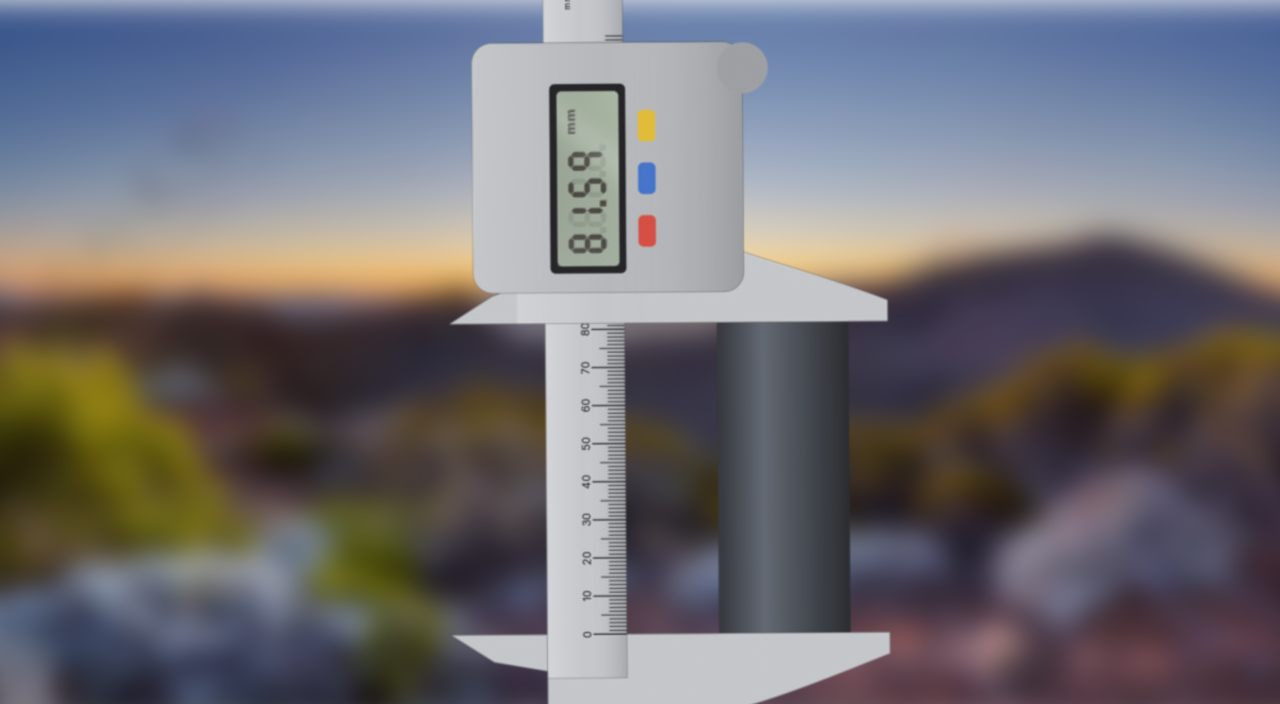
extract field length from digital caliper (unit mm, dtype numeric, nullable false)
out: 81.59 mm
